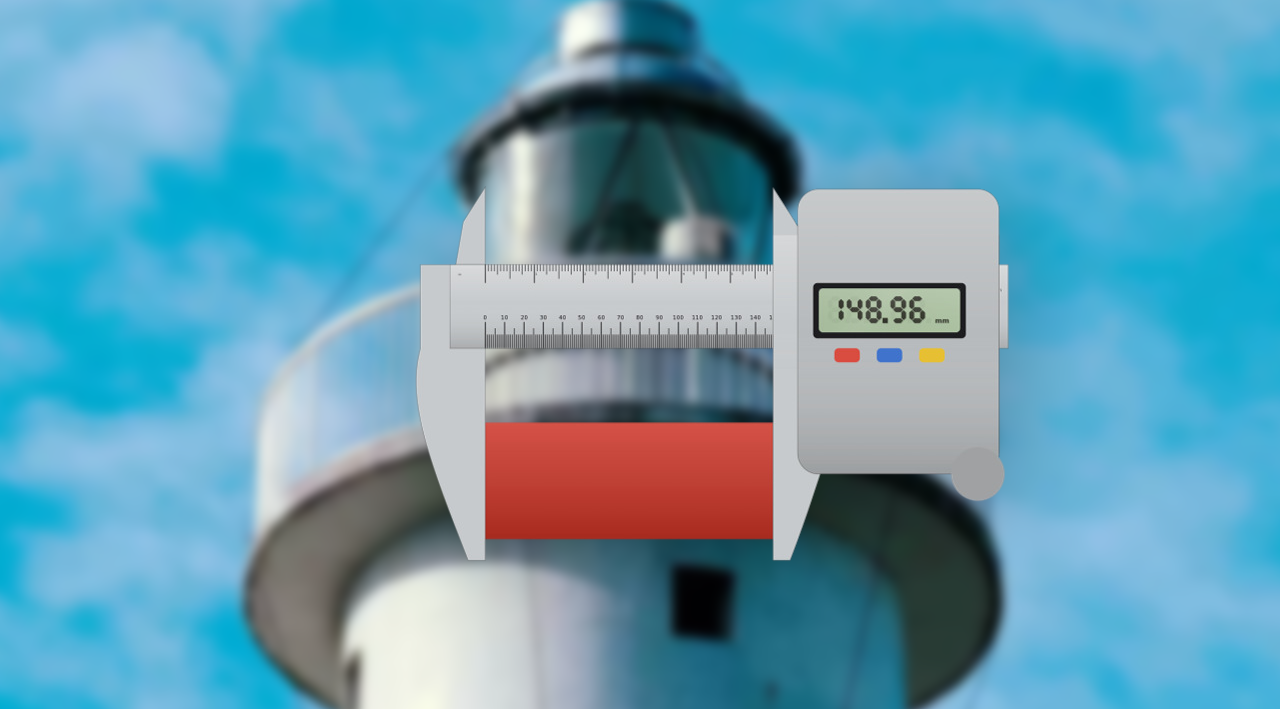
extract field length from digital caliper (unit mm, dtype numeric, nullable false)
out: 148.96 mm
